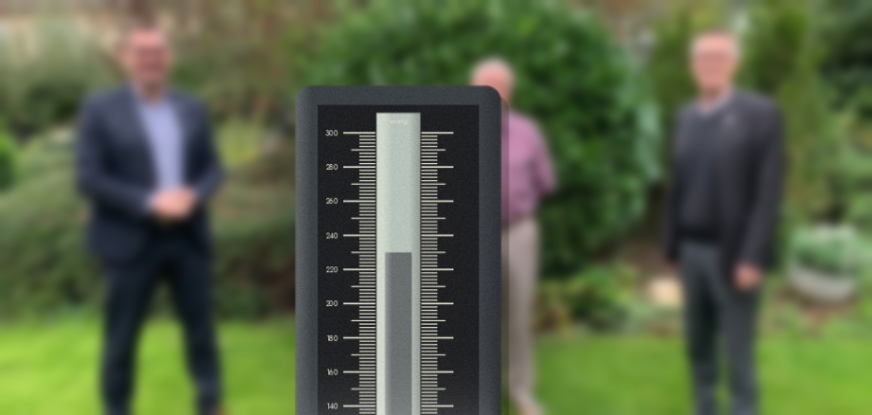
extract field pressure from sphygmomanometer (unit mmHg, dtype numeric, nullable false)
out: 230 mmHg
